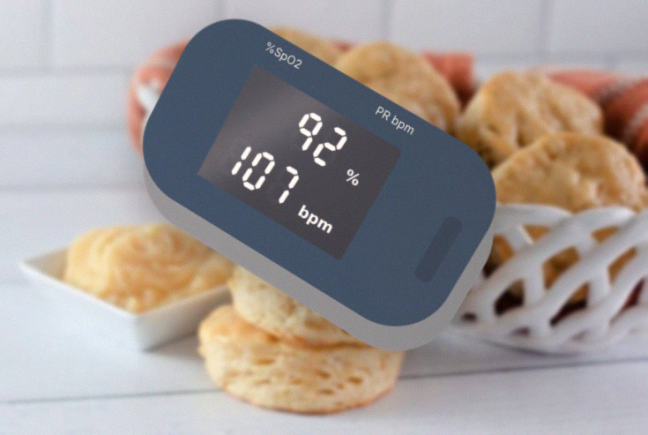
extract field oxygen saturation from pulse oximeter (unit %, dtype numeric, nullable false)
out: 92 %
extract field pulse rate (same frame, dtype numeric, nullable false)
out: 107 bpm
